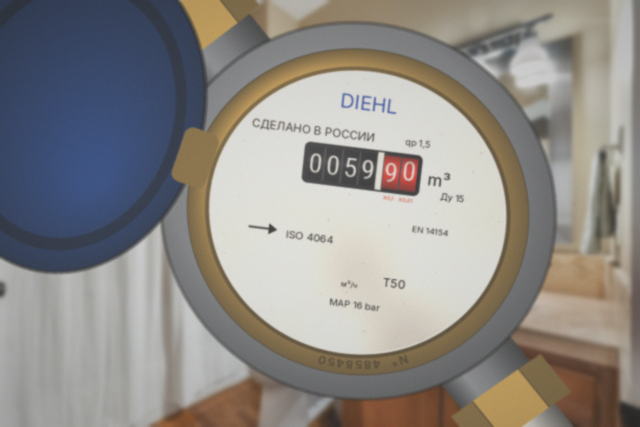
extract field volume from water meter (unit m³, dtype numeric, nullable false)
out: 59.90 m³
